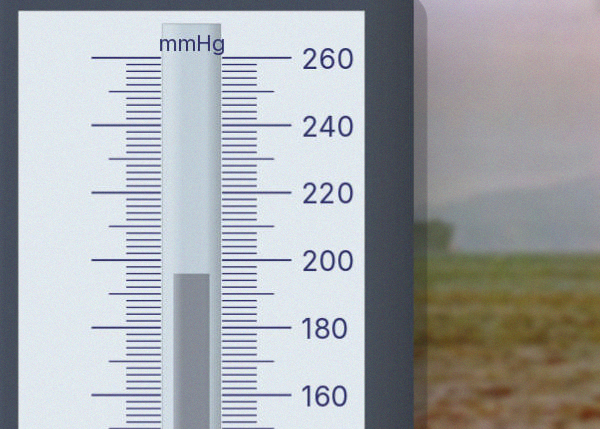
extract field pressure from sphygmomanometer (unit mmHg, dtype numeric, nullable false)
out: 196 mmHg
